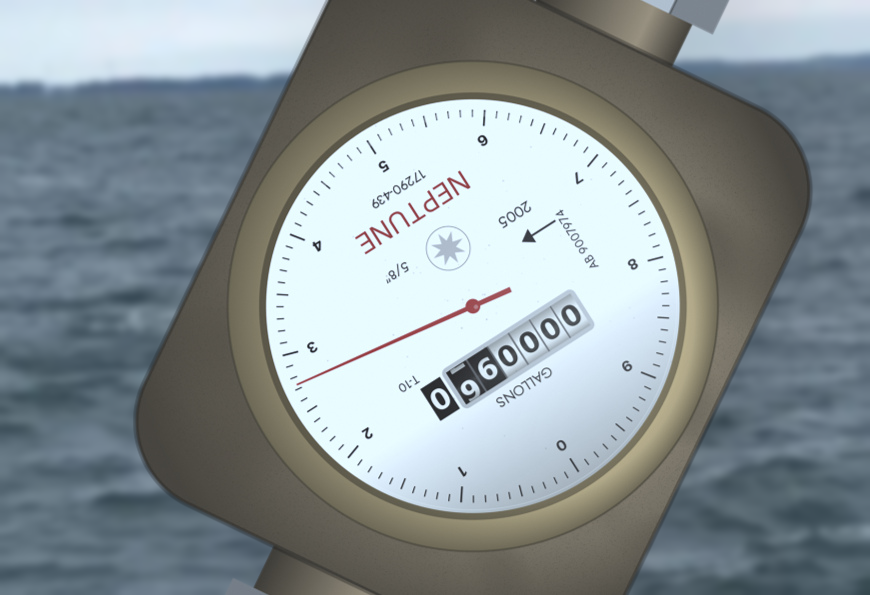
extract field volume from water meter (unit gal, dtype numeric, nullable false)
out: 962.7 gal
